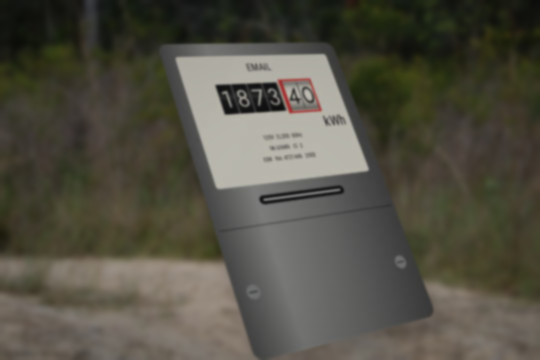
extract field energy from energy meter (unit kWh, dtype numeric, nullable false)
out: 1873.40 kWh
